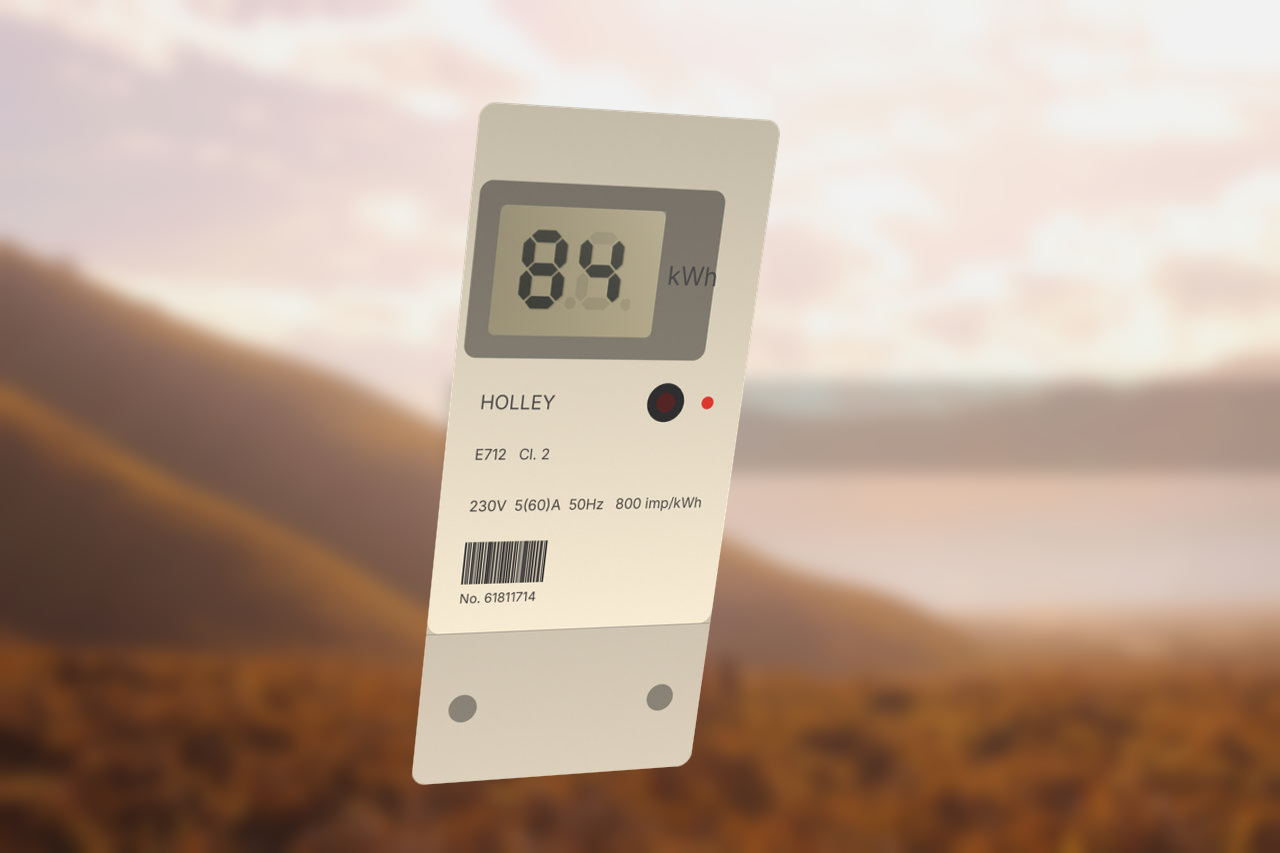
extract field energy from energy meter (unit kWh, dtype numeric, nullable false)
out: 84 kWh
